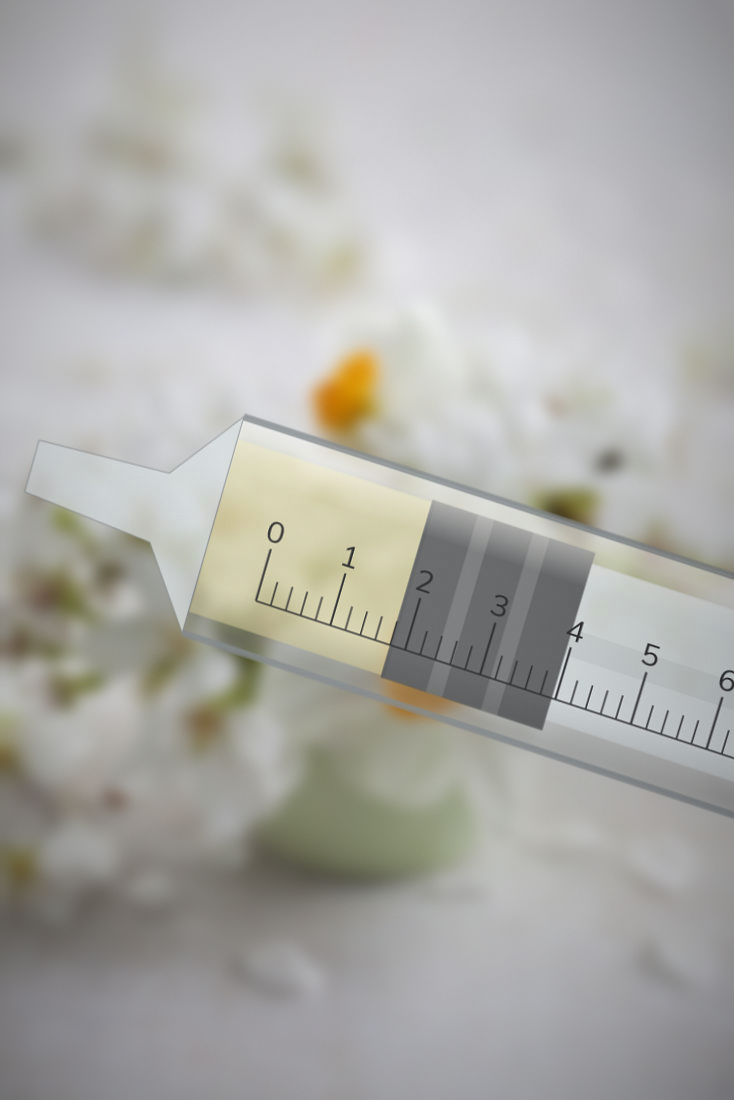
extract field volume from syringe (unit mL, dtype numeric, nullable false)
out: 1.8 mL
